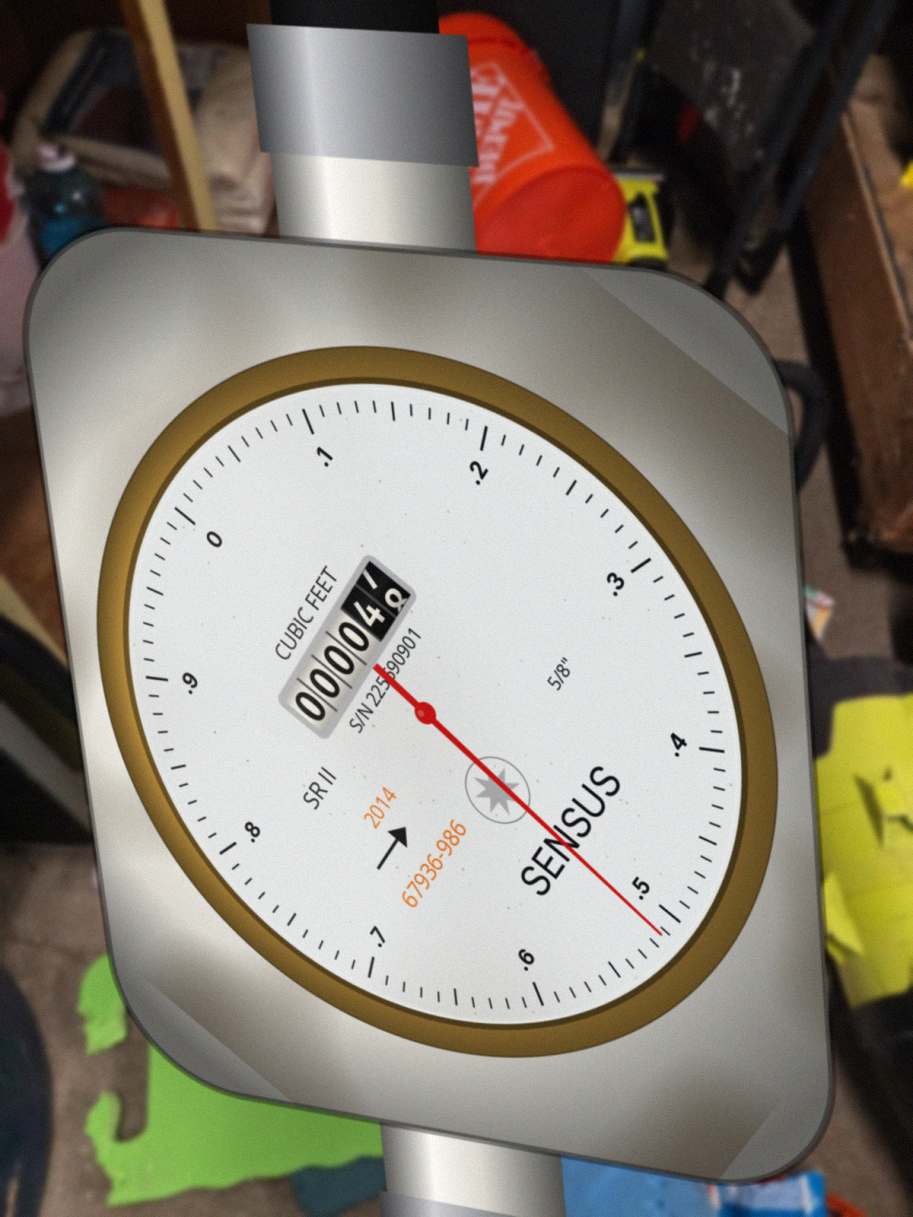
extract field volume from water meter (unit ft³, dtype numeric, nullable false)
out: 47.51 ft³
